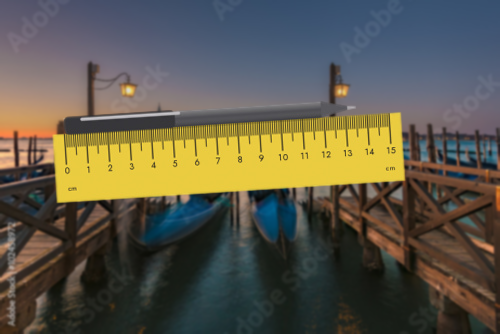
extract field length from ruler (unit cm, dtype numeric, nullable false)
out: 13.5 cm
